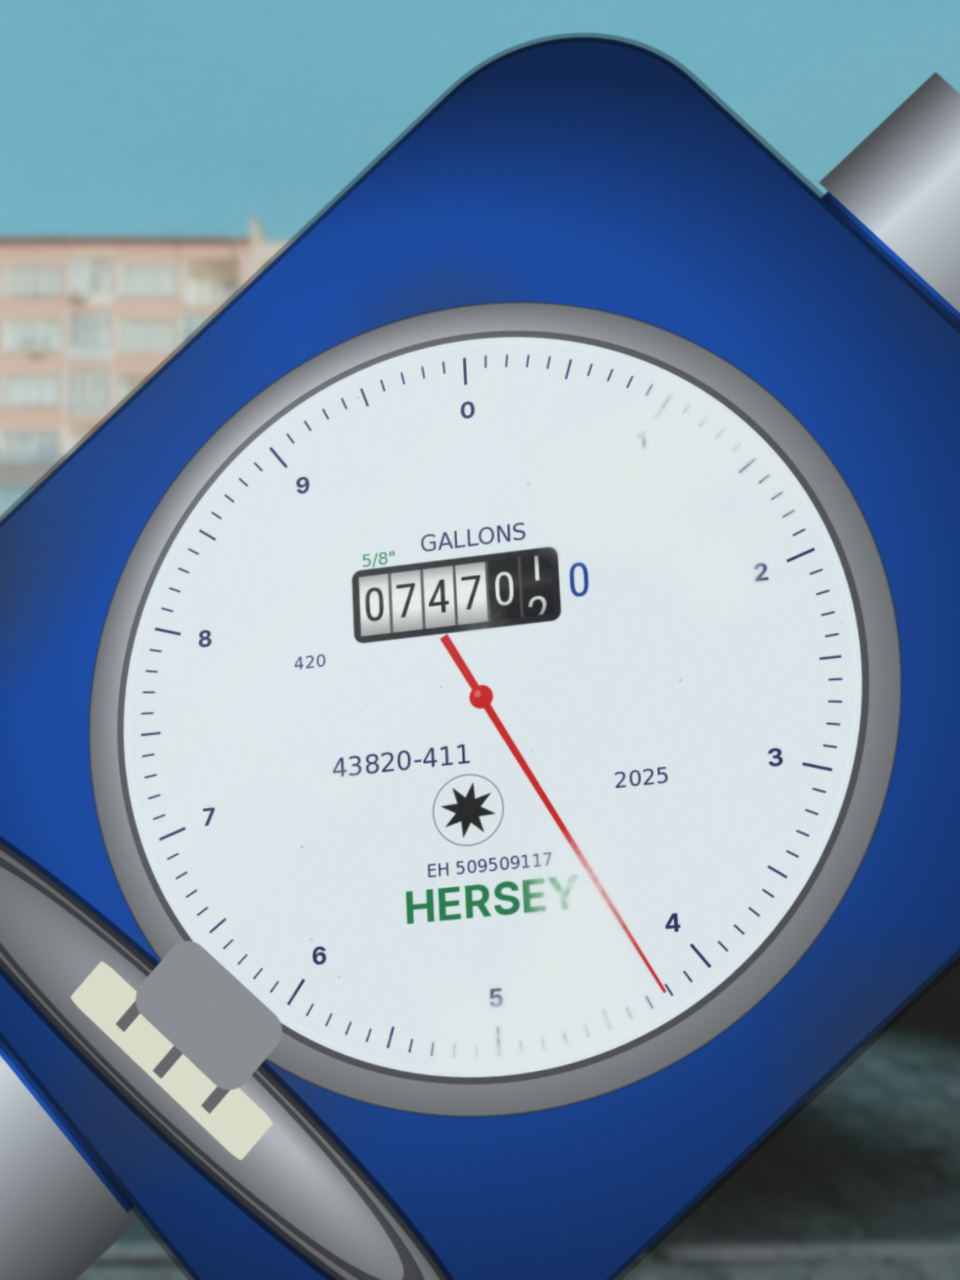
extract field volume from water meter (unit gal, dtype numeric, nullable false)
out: 747014.2 gal
